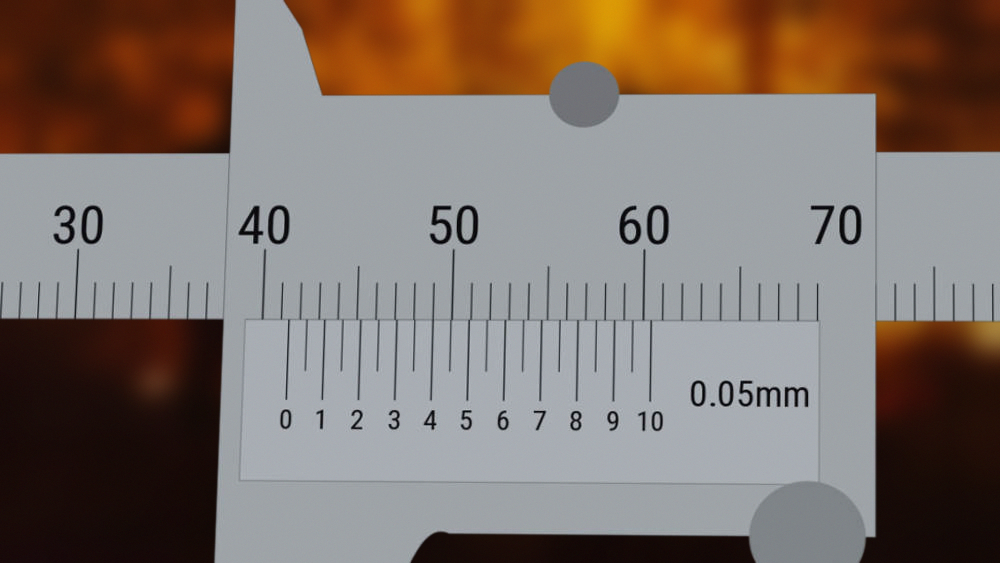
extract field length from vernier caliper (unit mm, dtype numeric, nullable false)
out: 41.4 mm
